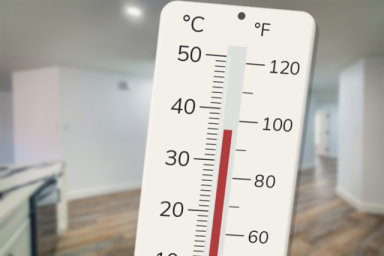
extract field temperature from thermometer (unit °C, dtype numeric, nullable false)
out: 36 °C
